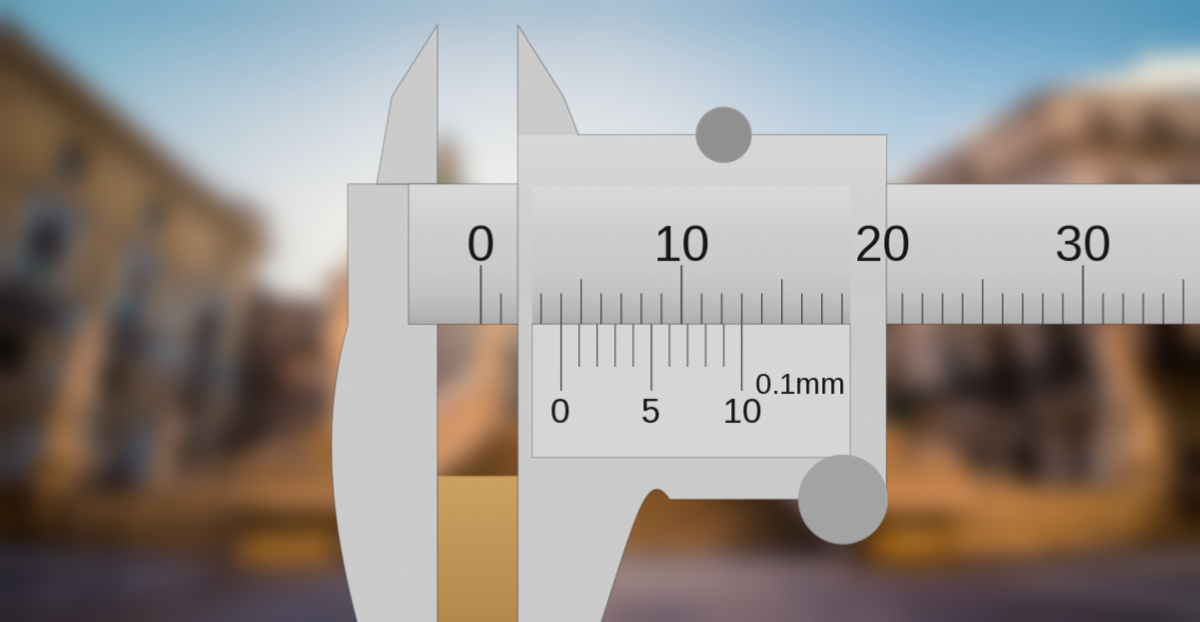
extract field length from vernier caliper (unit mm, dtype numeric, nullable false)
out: 4.0 mm
